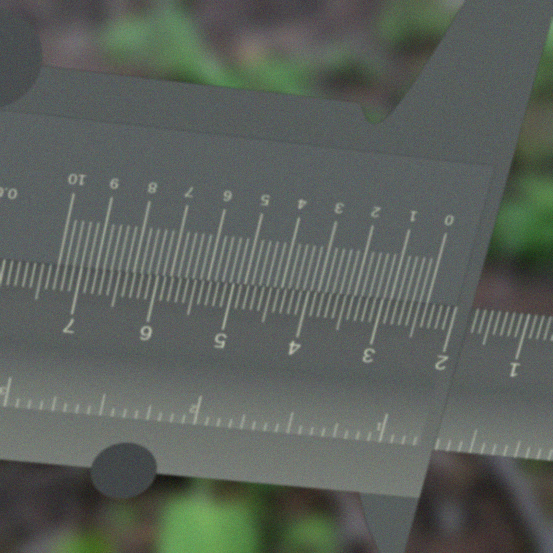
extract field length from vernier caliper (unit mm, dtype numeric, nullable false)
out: 24.0 mm
